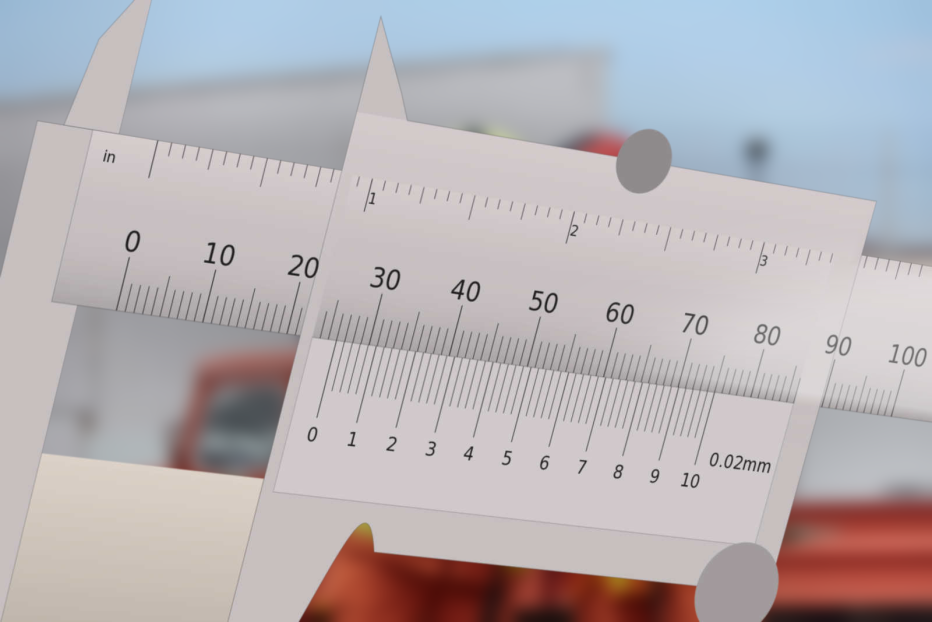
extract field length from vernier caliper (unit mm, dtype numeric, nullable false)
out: 26.0 mm
